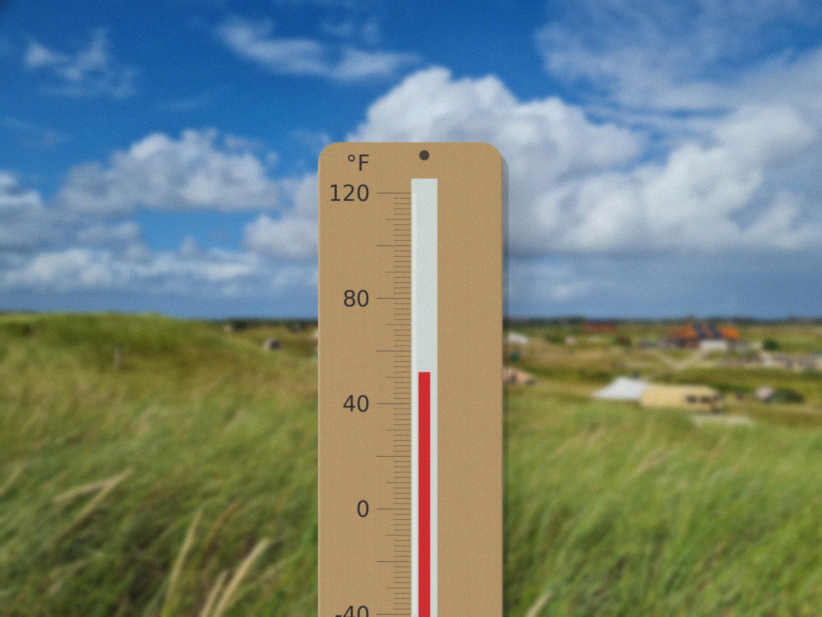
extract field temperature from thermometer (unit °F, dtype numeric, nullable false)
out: 52 °F
